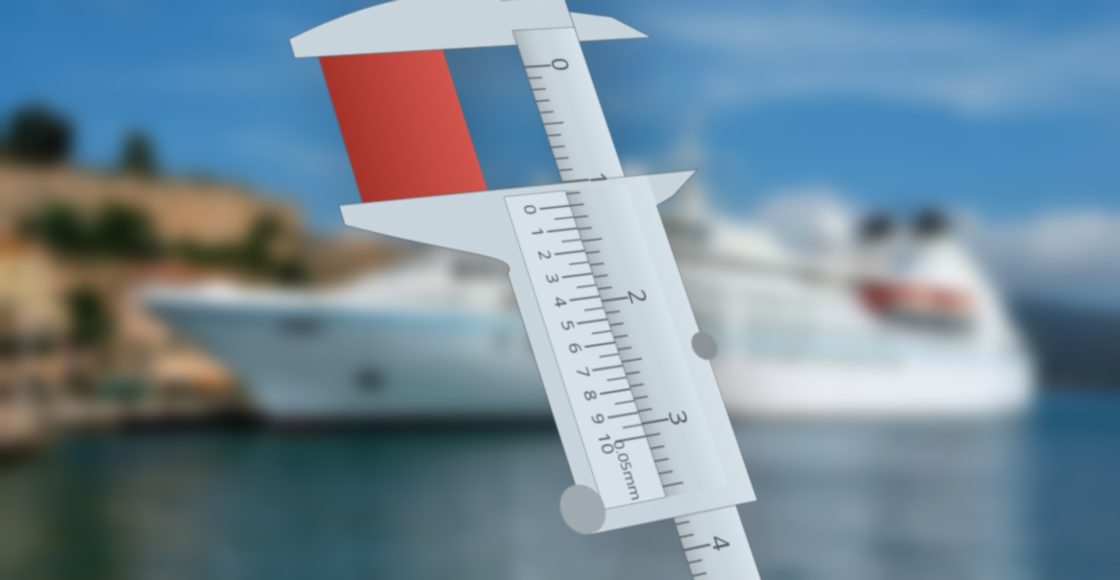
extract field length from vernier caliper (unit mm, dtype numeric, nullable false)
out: 12.0 mm
